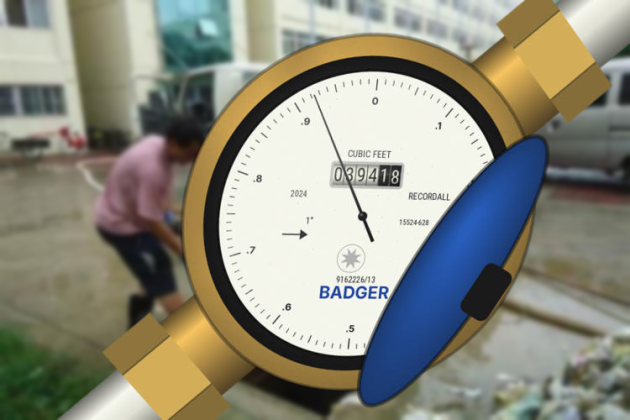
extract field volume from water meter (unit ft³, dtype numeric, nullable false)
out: 39417.92 ft³
